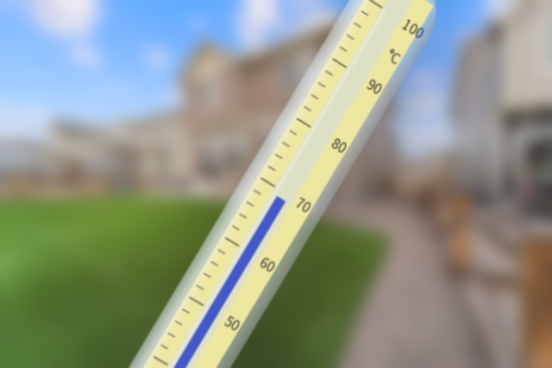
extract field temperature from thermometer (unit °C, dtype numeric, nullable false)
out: 69 °C
